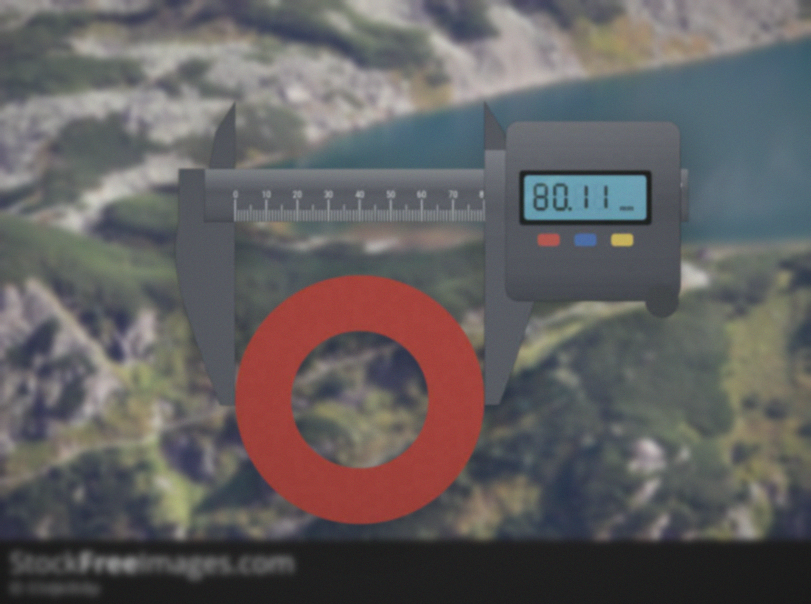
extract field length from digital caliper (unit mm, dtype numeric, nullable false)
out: 80.11 mm
